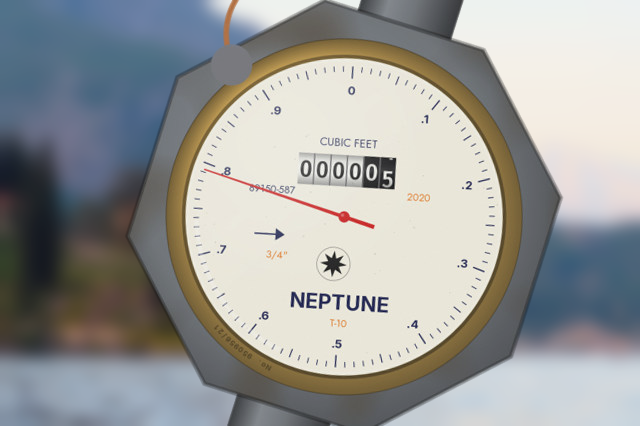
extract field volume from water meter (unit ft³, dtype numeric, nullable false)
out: 4.79 ft³
